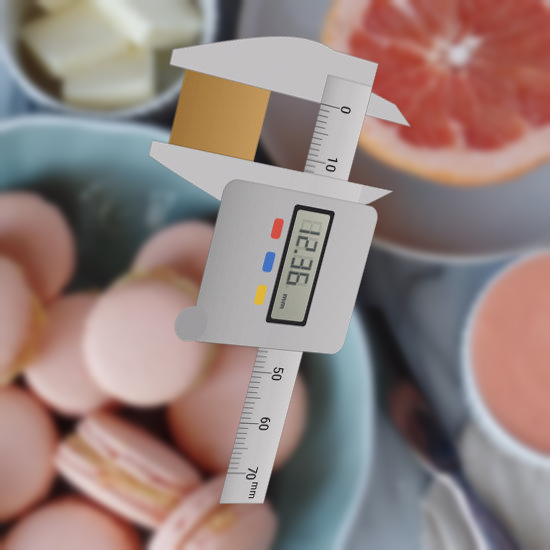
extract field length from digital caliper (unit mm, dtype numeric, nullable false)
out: 12.36 mm
